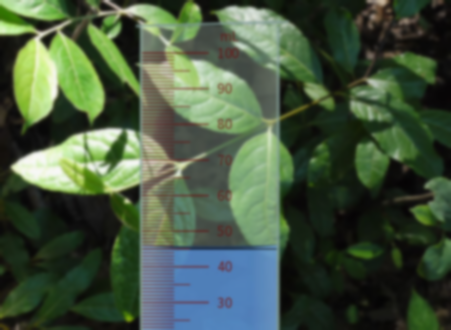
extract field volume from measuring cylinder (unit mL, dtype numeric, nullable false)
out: 45 mL
